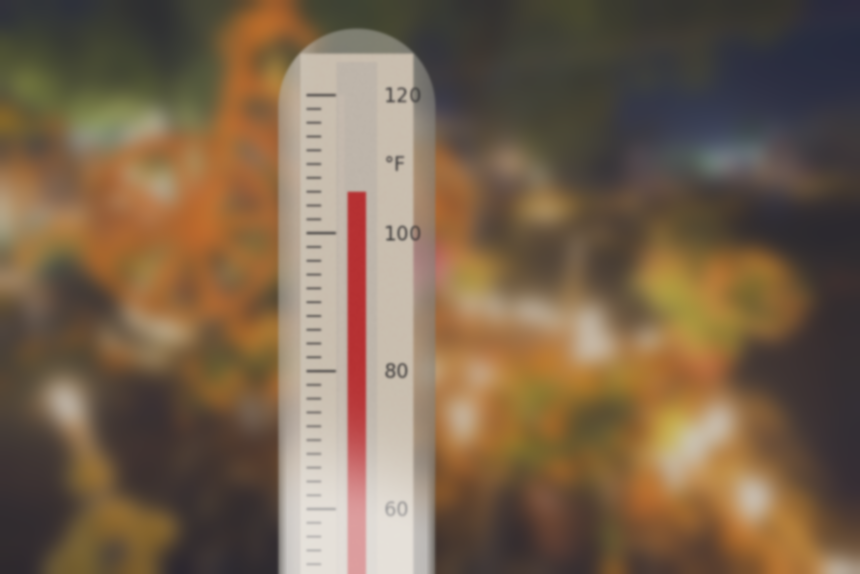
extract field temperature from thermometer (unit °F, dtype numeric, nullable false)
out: 106 °F
